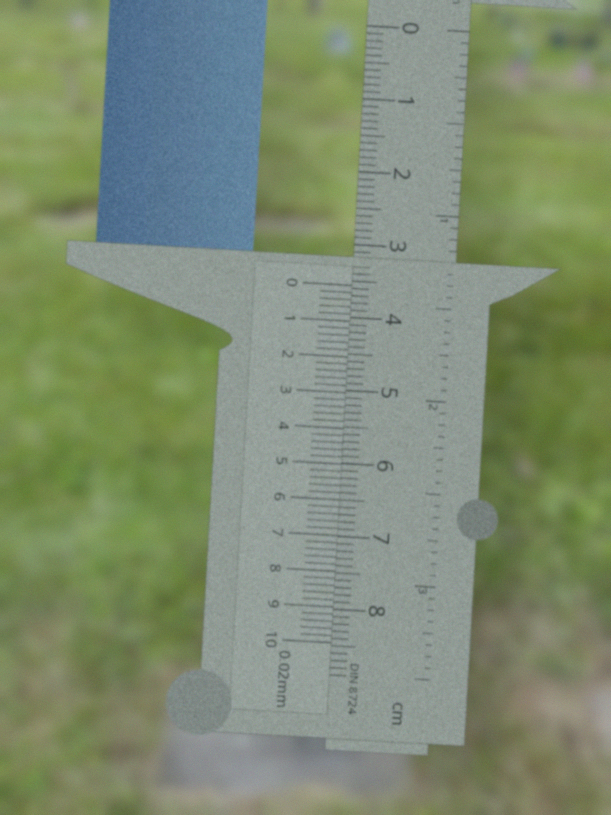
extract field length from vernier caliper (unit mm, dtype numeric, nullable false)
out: 35.6 mm
